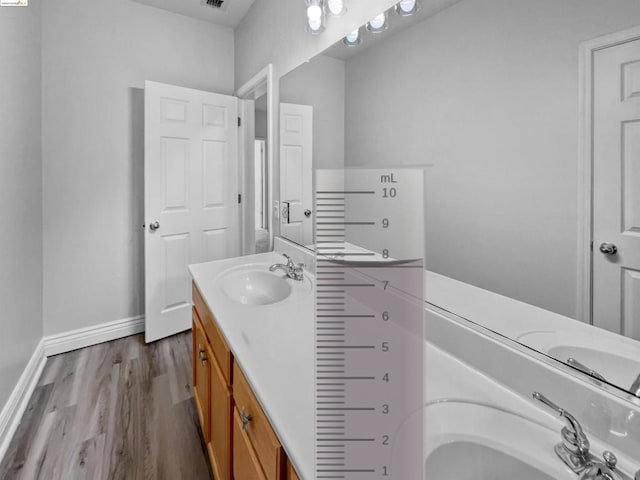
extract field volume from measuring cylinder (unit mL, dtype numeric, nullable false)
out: 7.6 mL
